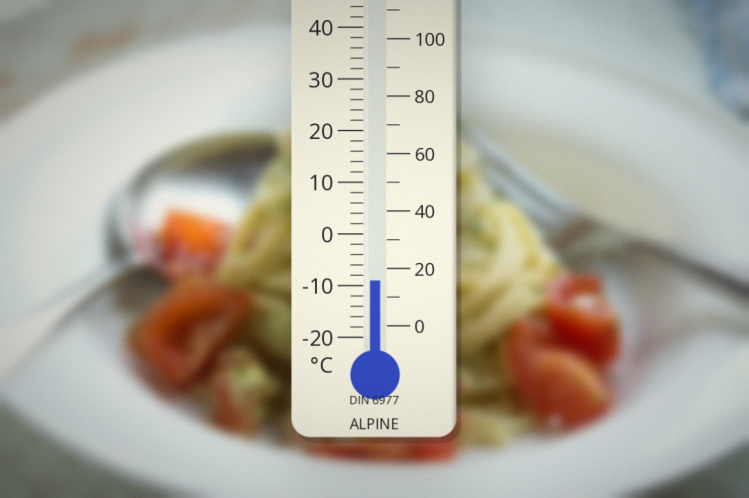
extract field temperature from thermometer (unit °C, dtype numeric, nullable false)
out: -9 °C
